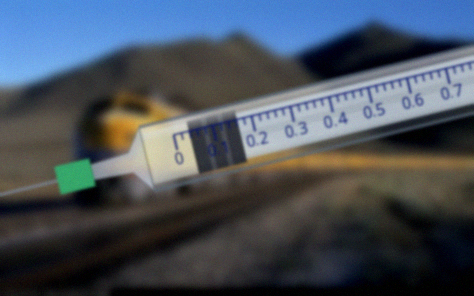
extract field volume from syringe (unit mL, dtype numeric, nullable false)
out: 0.04 mL
